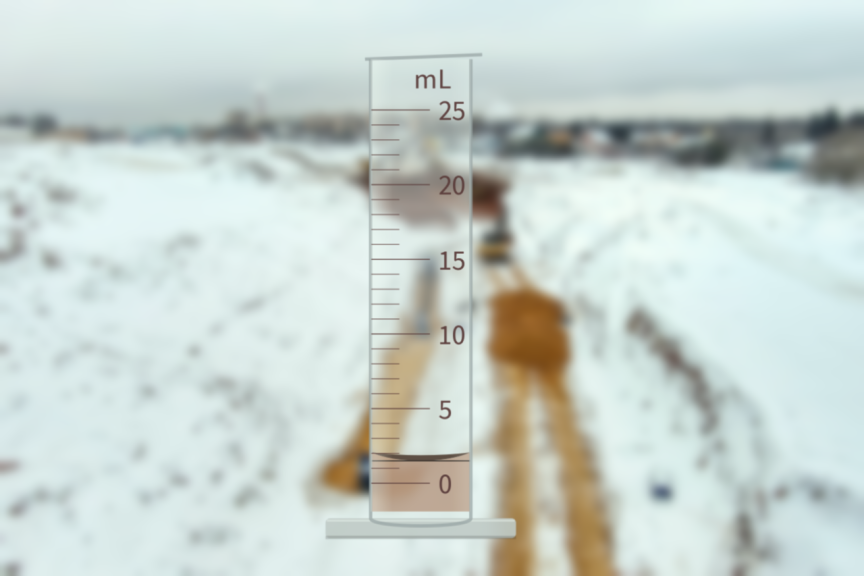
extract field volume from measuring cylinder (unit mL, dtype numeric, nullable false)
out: 1.5 mL
